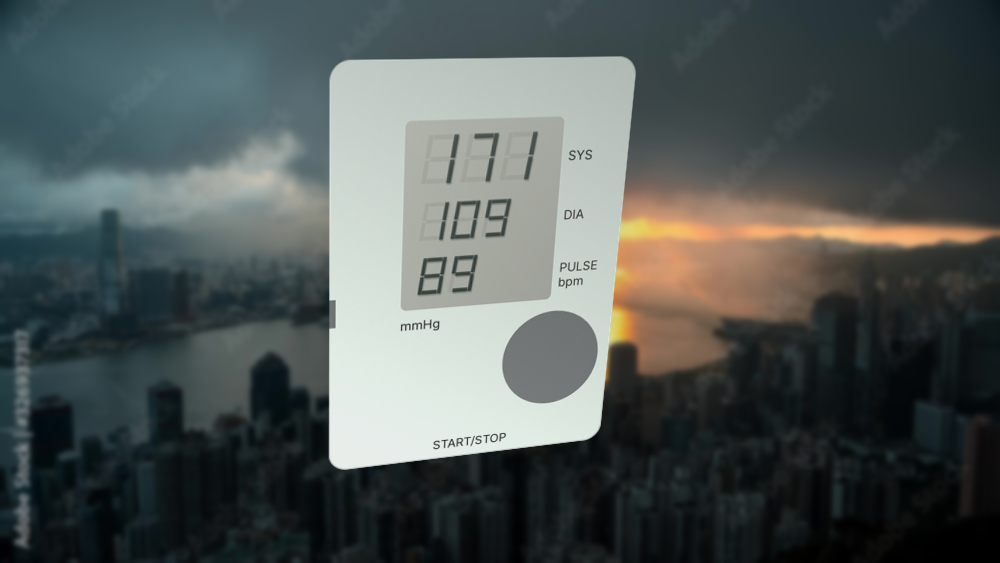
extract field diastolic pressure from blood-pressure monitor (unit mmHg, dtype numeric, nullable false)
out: 109 mmHg
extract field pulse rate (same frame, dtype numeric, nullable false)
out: 89 bpm
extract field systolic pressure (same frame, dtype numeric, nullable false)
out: 171 mmHg
